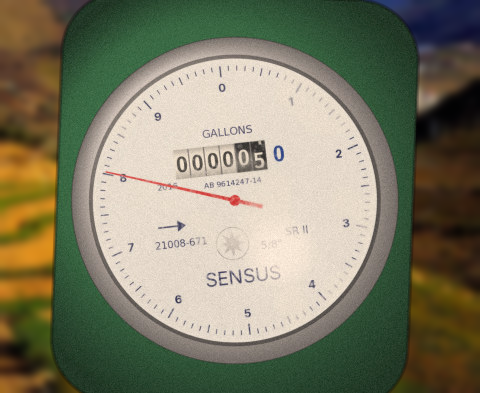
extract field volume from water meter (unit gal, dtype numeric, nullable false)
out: 48.0 gal
